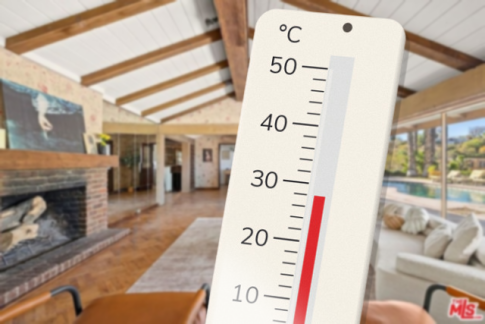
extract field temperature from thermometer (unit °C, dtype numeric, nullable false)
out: 28 °C
